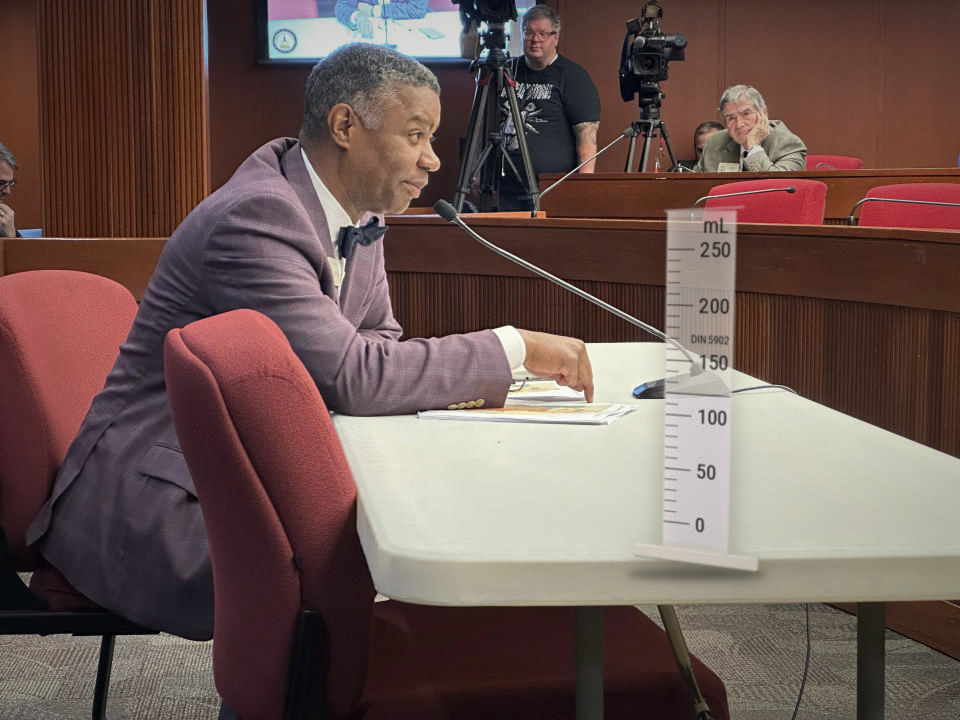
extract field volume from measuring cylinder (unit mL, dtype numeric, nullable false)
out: 120 mL
